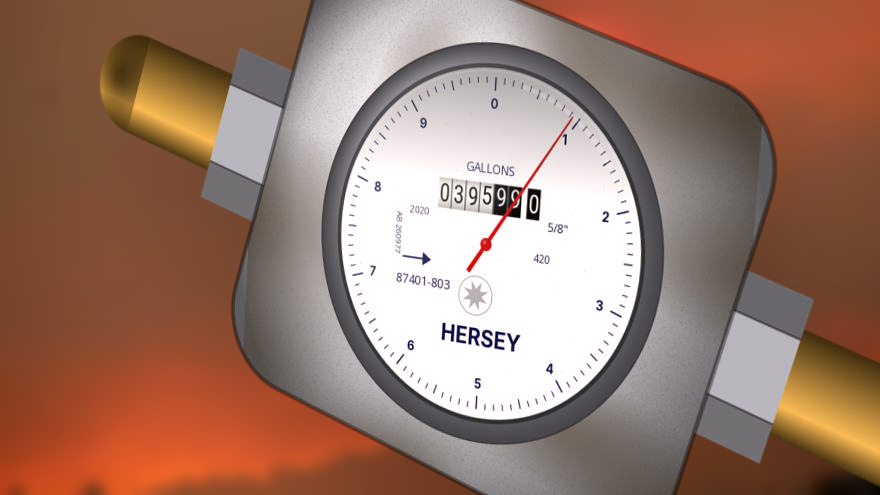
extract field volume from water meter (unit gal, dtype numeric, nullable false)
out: 395990.9 gal
